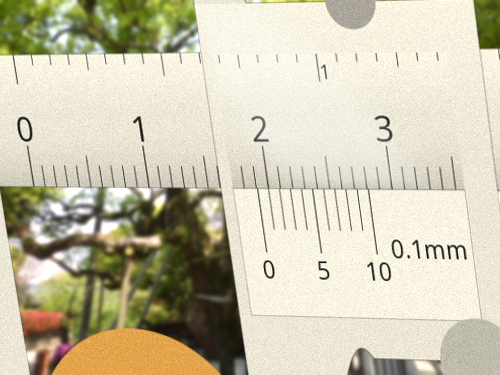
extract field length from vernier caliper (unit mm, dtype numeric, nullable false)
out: 19.1 mm
